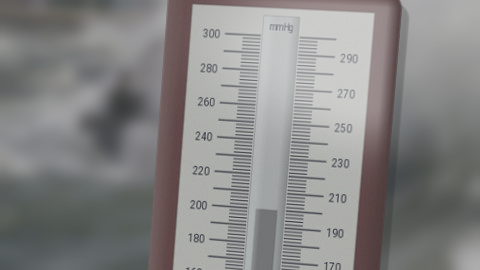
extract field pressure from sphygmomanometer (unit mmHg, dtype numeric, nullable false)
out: 200 mmHg
